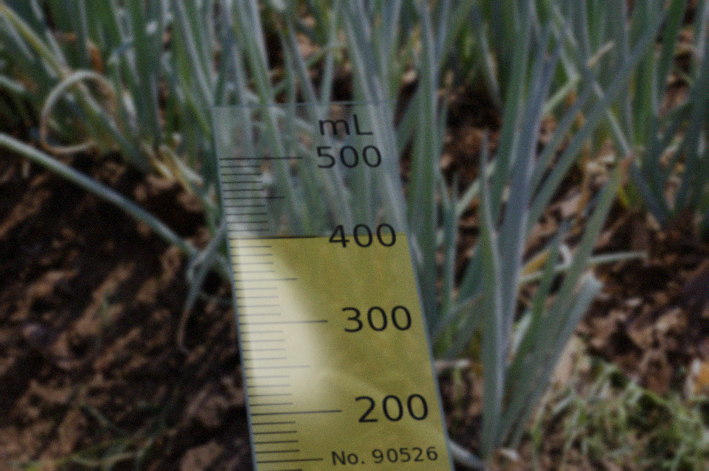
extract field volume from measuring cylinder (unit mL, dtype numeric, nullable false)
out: 400 mL
